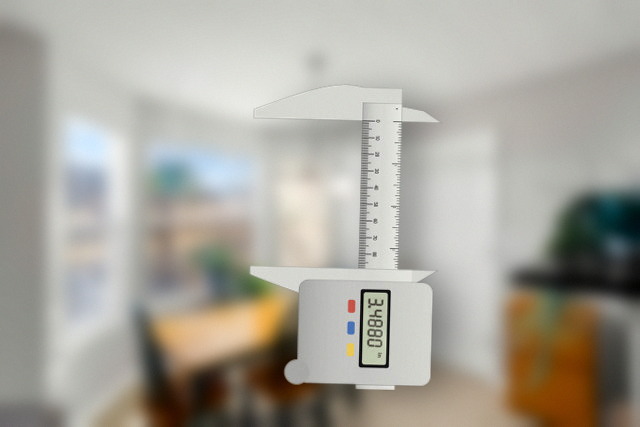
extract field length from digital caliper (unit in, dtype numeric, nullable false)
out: 3.4880 in
